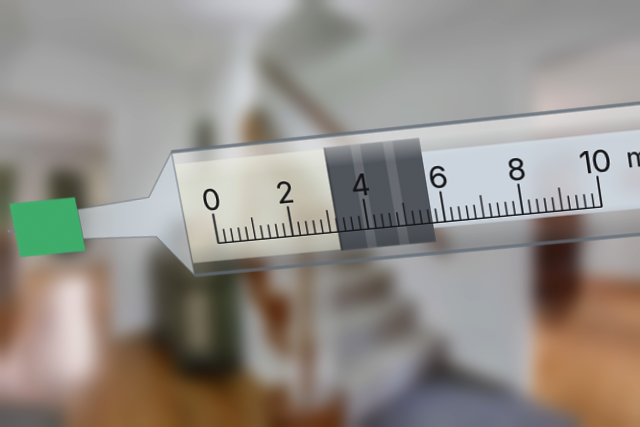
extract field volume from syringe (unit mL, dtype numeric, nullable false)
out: 3.2 mL
